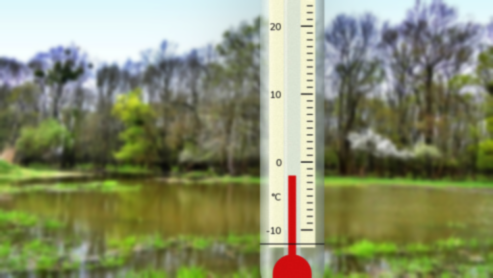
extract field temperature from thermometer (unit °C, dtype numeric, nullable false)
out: -2 °C
